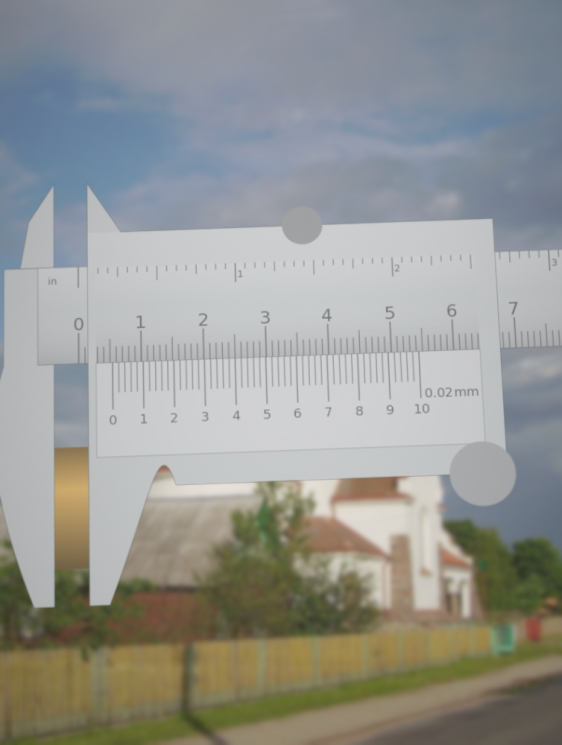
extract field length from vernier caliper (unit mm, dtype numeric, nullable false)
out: 5.4 mm
